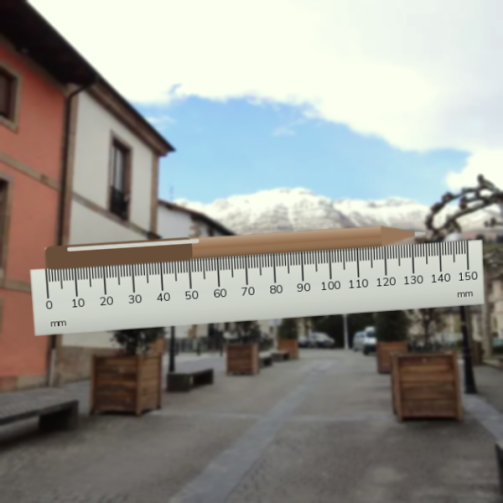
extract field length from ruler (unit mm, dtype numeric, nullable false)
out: 135 mm
